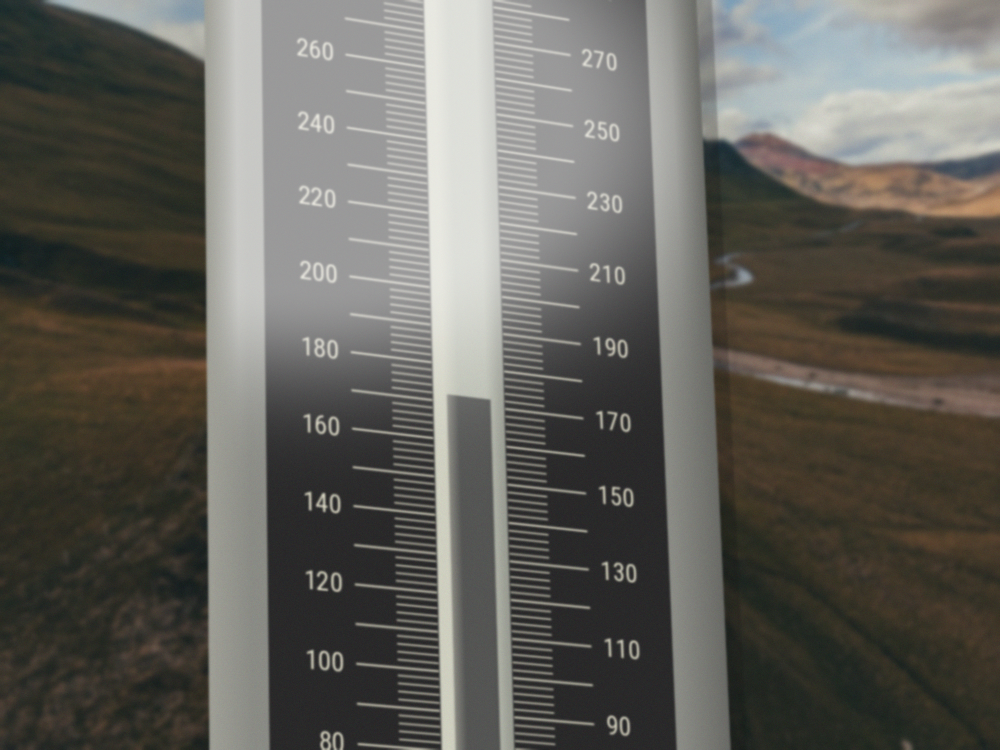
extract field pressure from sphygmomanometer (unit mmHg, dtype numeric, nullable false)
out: 172 mmHg
